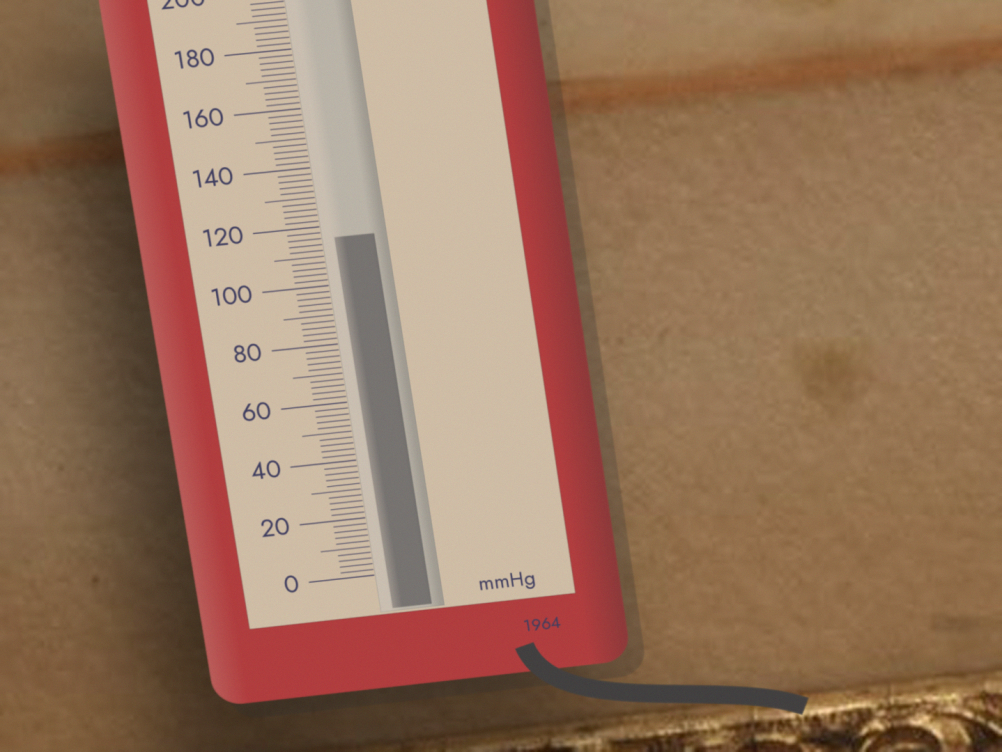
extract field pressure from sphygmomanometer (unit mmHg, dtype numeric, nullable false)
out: 116 mmHg
